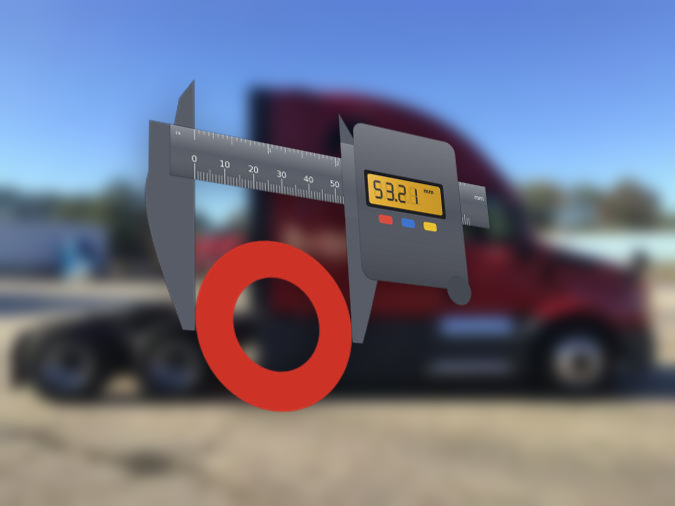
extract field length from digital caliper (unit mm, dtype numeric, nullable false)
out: 53.21 mm
